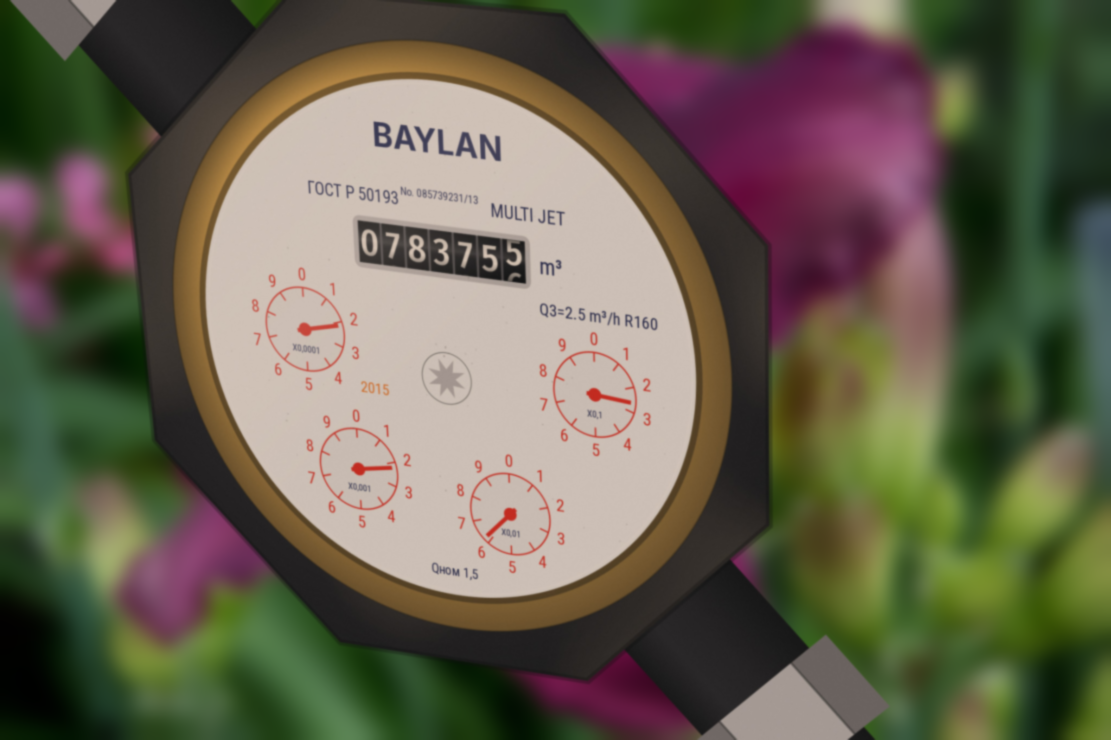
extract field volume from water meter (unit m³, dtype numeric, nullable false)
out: 783755.2622 m³
